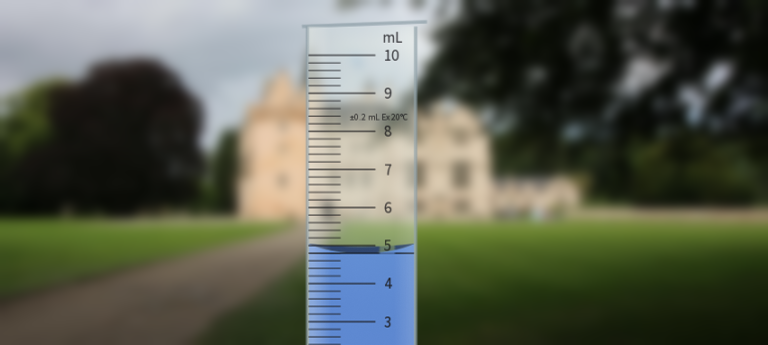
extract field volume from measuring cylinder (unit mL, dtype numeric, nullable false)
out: 4.8 mL
